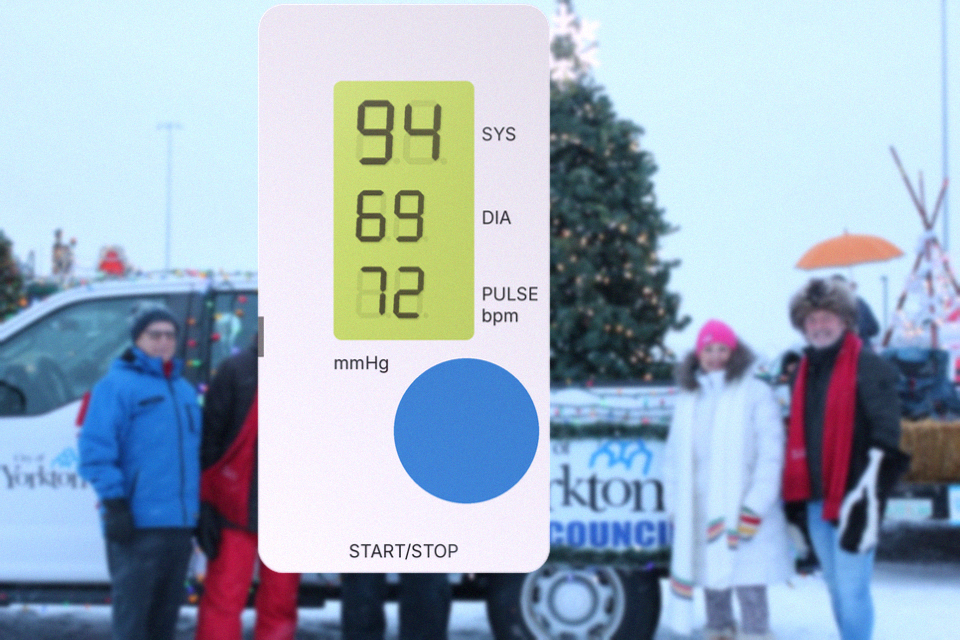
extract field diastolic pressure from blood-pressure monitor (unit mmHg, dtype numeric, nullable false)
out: 69 mmHg
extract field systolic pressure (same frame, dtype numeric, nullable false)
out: 94 mmHg
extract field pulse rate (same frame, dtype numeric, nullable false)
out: 72 bpm
